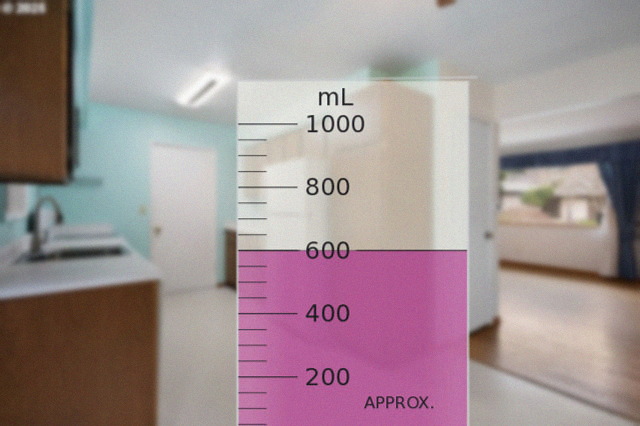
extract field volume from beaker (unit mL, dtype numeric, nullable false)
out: 600 mL
